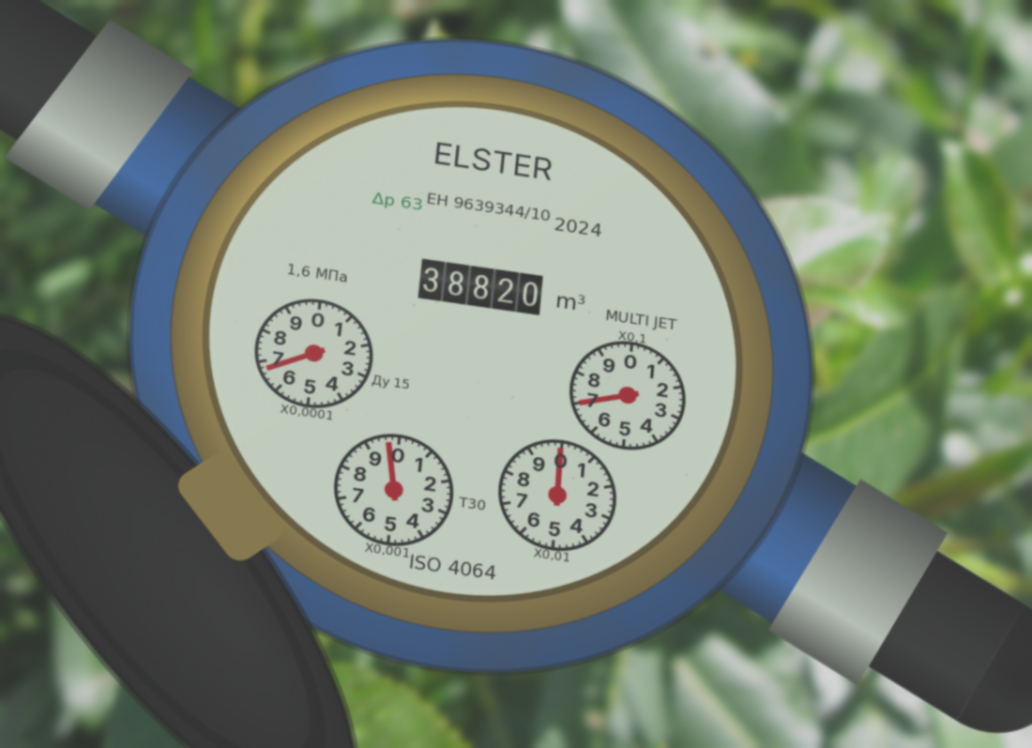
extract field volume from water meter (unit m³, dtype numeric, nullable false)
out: 38820.6996 m³
